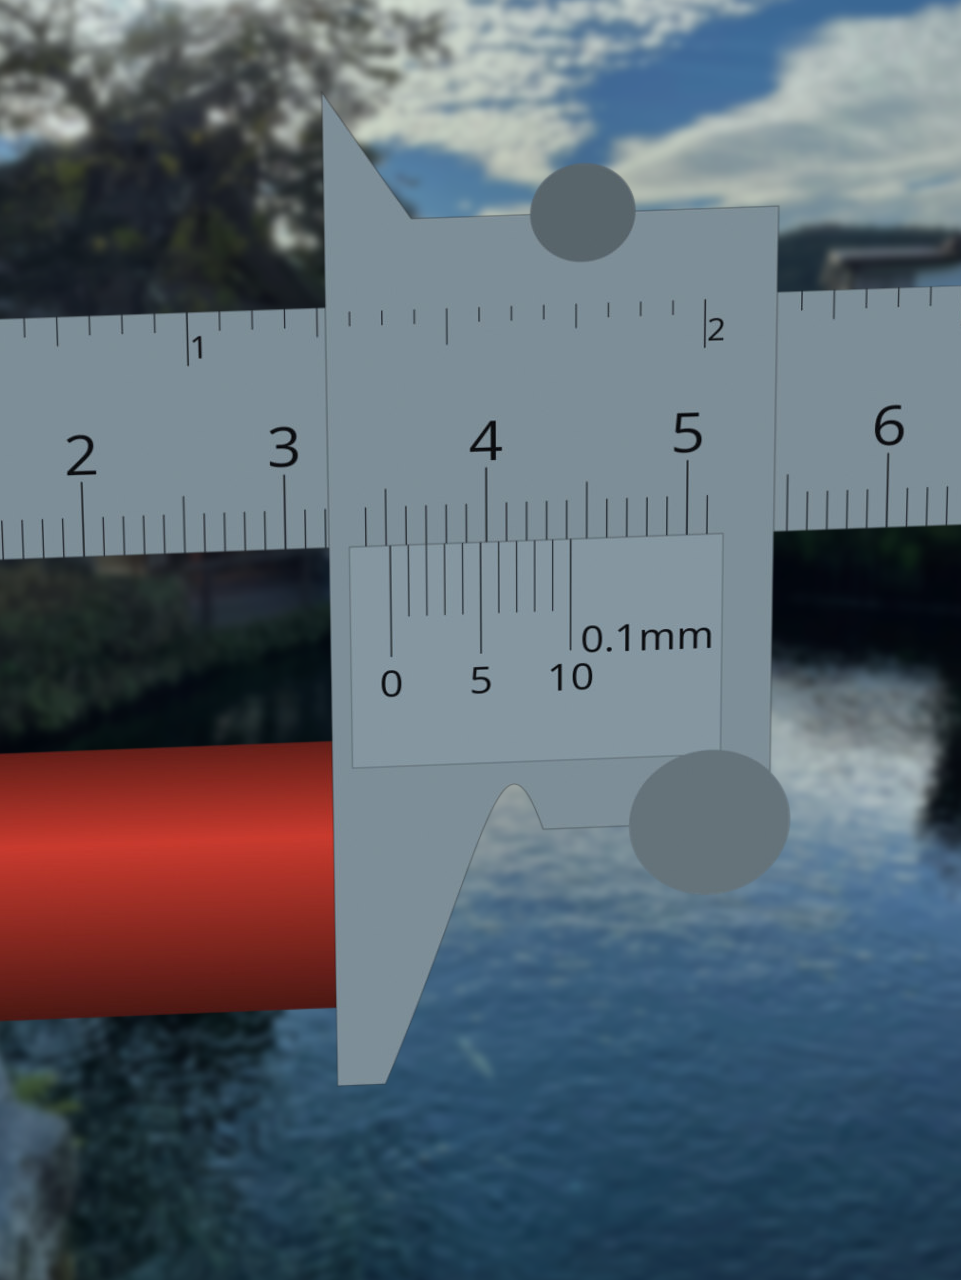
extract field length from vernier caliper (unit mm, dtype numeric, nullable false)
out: 35.2 mm
